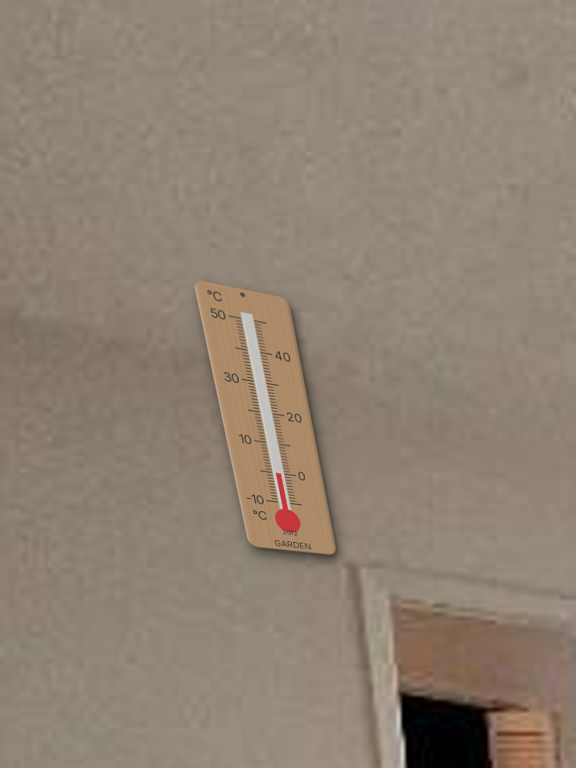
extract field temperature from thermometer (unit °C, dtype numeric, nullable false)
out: 0 °C
